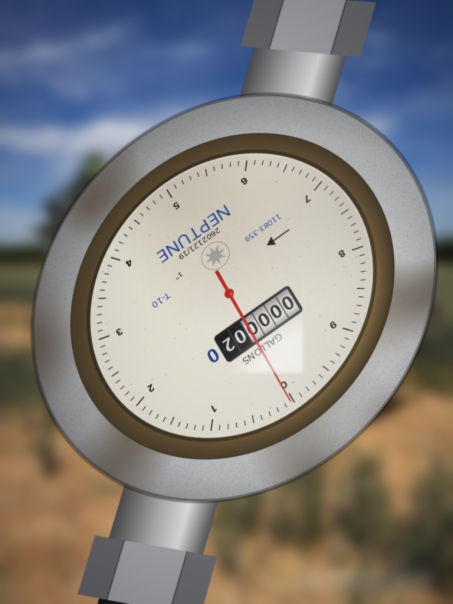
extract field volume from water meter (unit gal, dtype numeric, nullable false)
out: 20.0 gal
